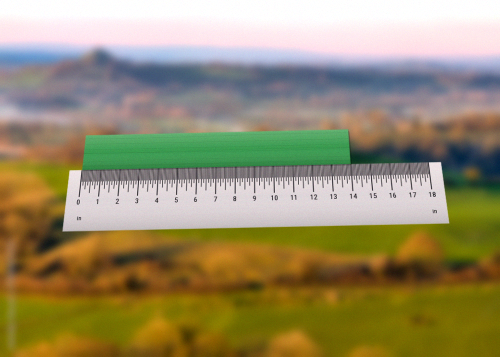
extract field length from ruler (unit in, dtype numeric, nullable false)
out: 14 in
